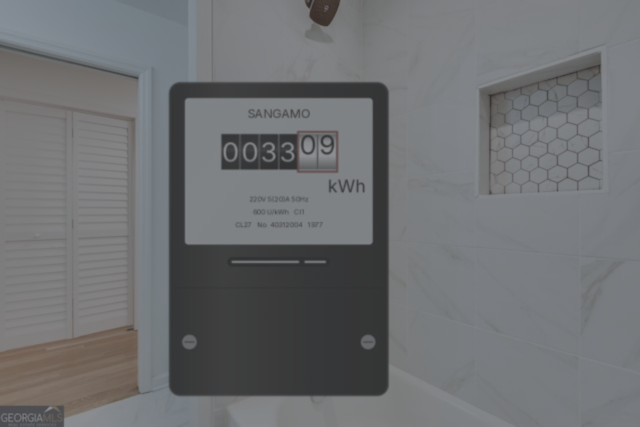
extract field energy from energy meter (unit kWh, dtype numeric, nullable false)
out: 33.09 kWh
